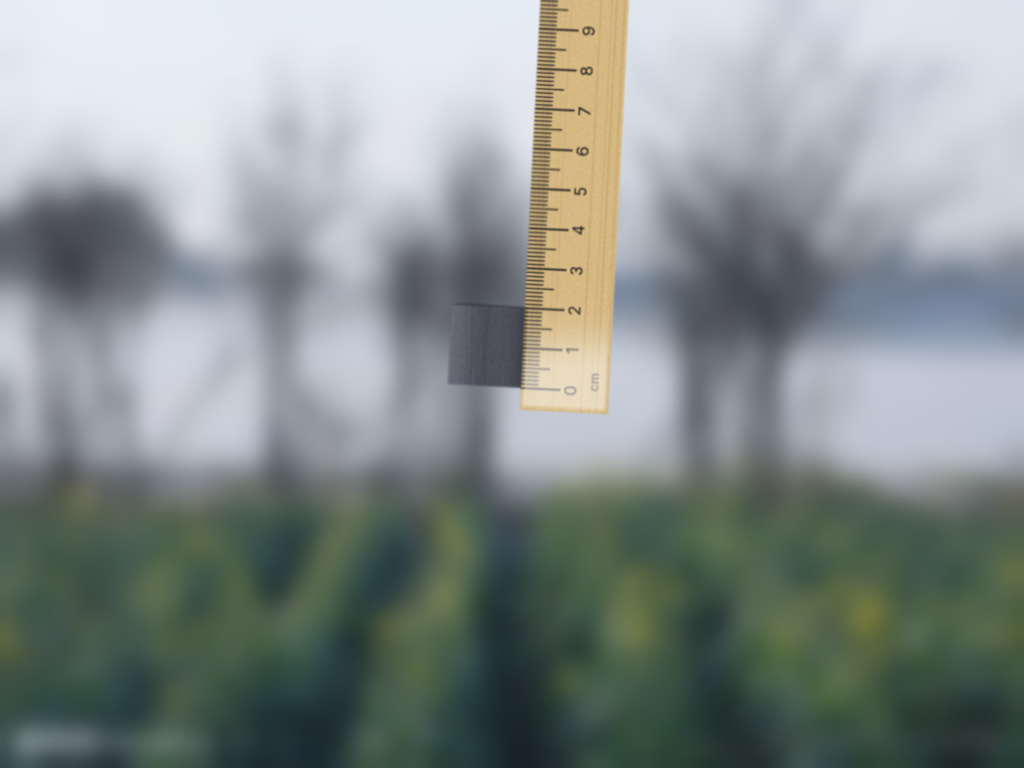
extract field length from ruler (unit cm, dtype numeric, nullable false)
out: 2 cm
